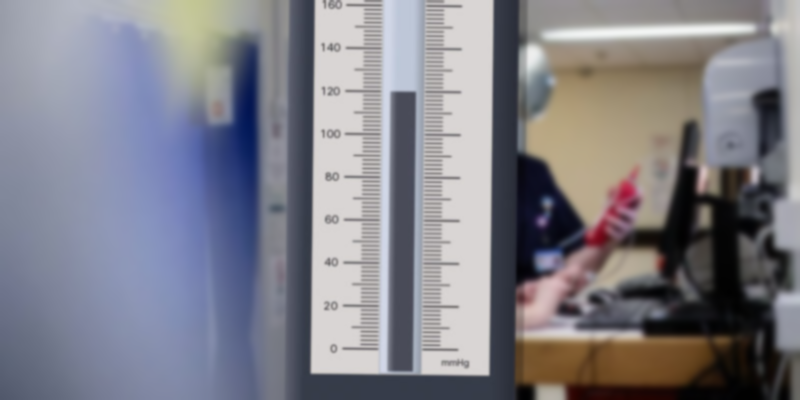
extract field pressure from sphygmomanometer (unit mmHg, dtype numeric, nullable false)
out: 120 mmHg
